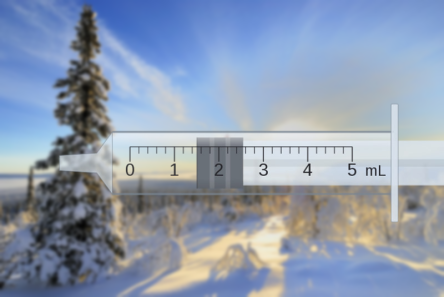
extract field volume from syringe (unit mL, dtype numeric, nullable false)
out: 1.5 mL
